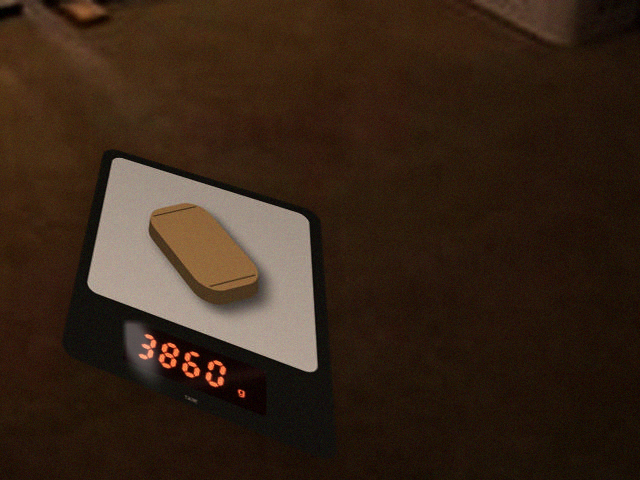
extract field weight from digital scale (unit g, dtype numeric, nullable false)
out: 3860 g
